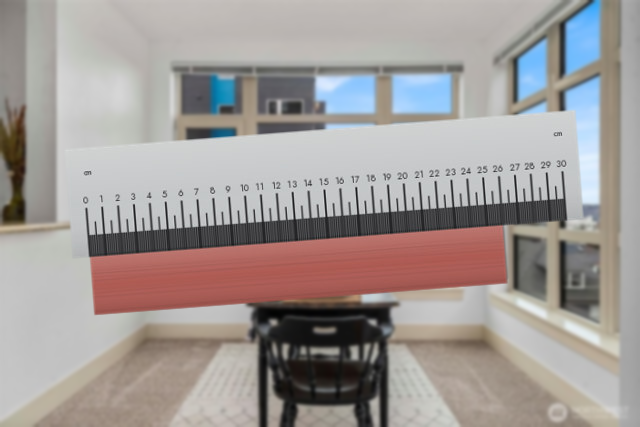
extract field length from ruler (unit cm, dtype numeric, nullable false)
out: 26 cm
